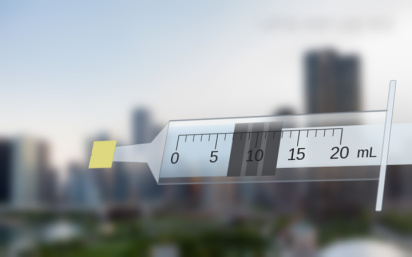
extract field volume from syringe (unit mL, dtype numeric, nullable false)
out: 7 mL
